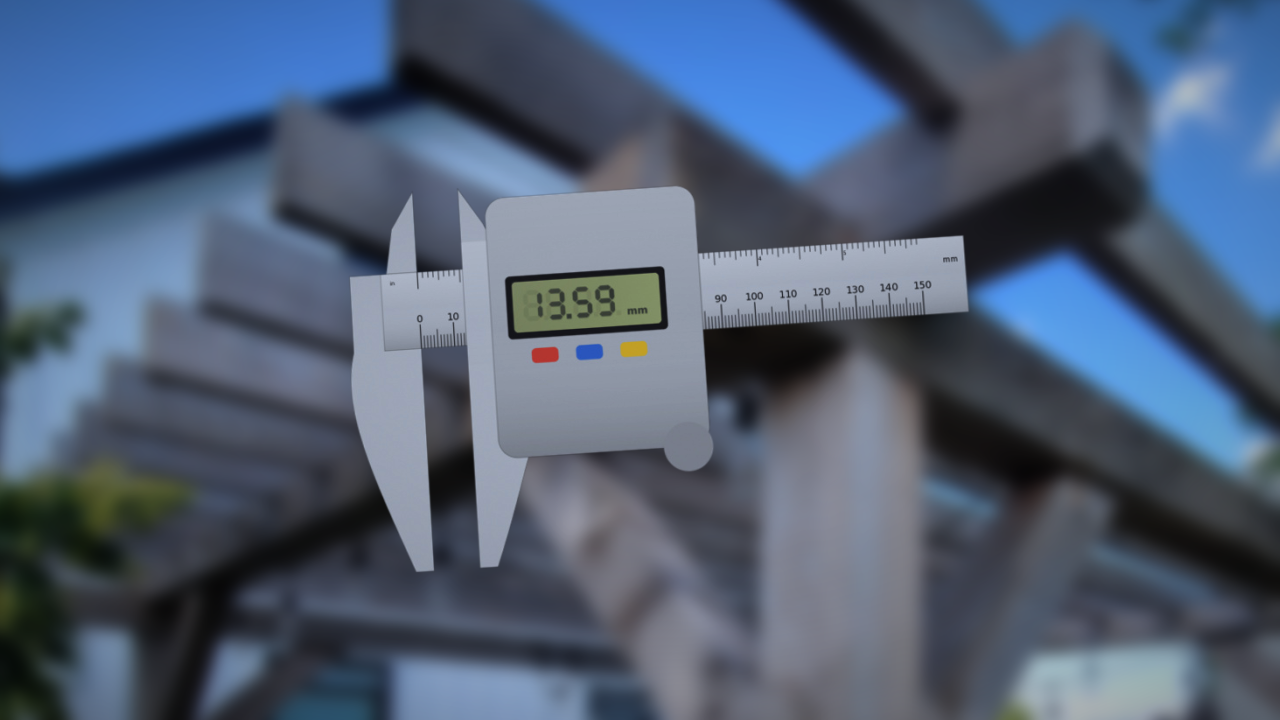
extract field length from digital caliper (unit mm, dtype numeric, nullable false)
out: 13.59 mm
